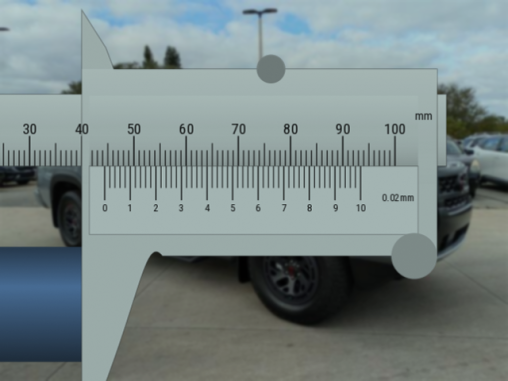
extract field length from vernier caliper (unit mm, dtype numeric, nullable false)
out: 44.4 mm
